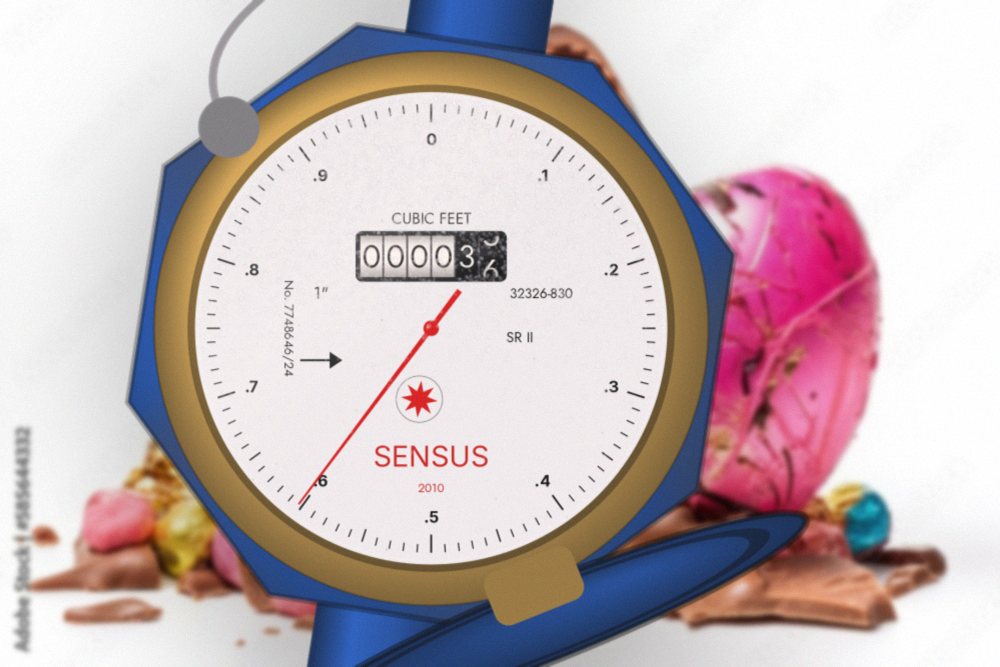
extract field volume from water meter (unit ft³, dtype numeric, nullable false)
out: 35.60 ft³
